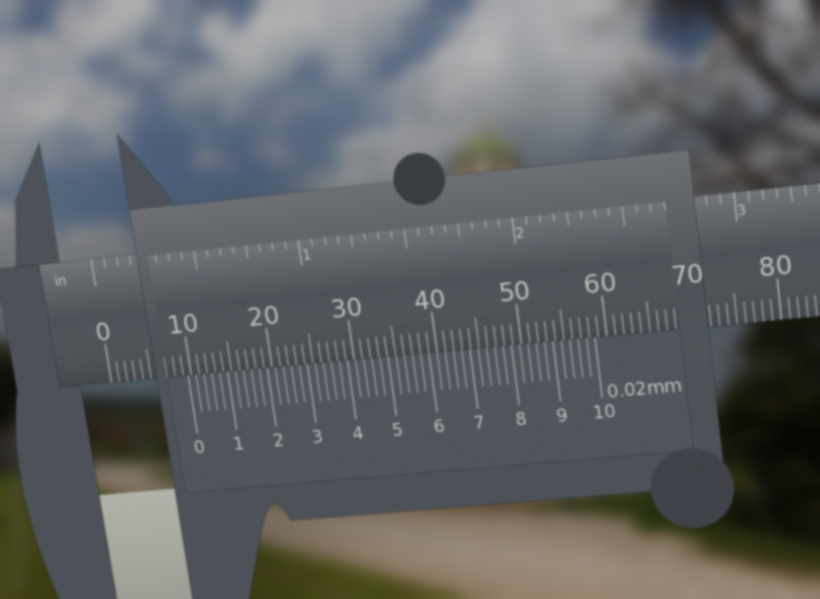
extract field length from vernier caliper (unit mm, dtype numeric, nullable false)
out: 9.6 mm
